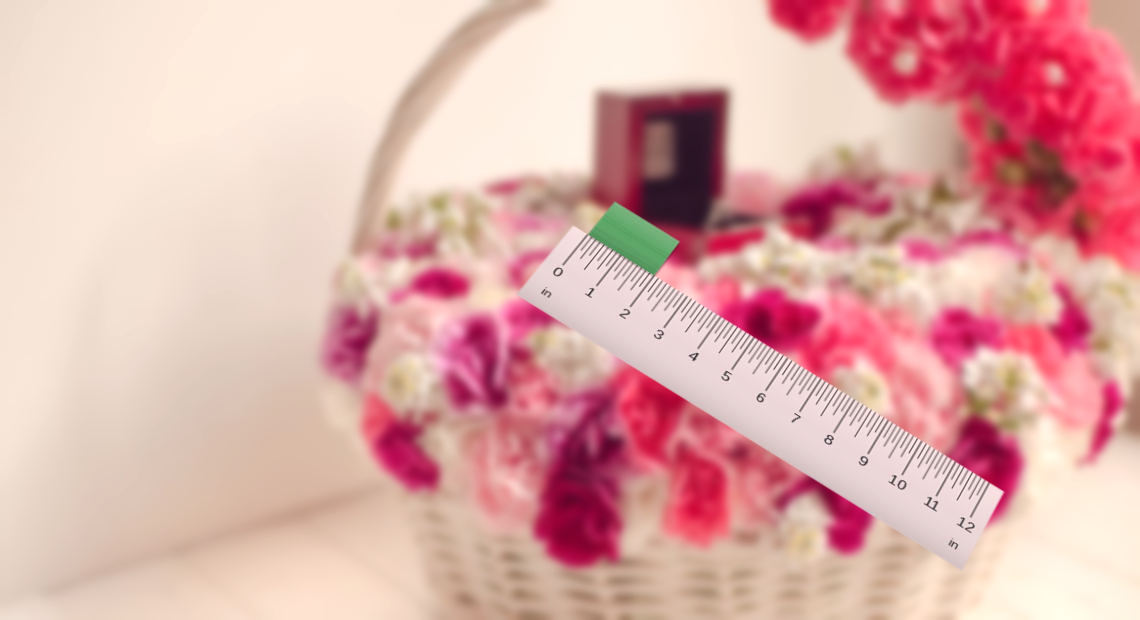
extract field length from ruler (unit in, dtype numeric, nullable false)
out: 2 in
